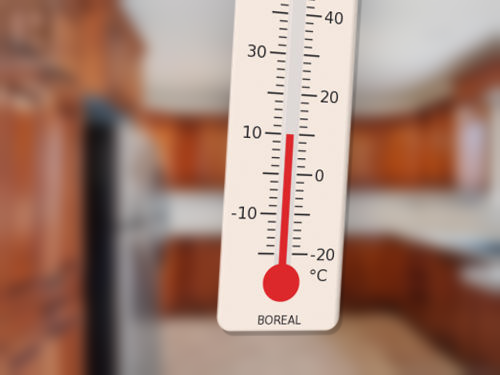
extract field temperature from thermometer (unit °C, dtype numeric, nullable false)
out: 10 °C
